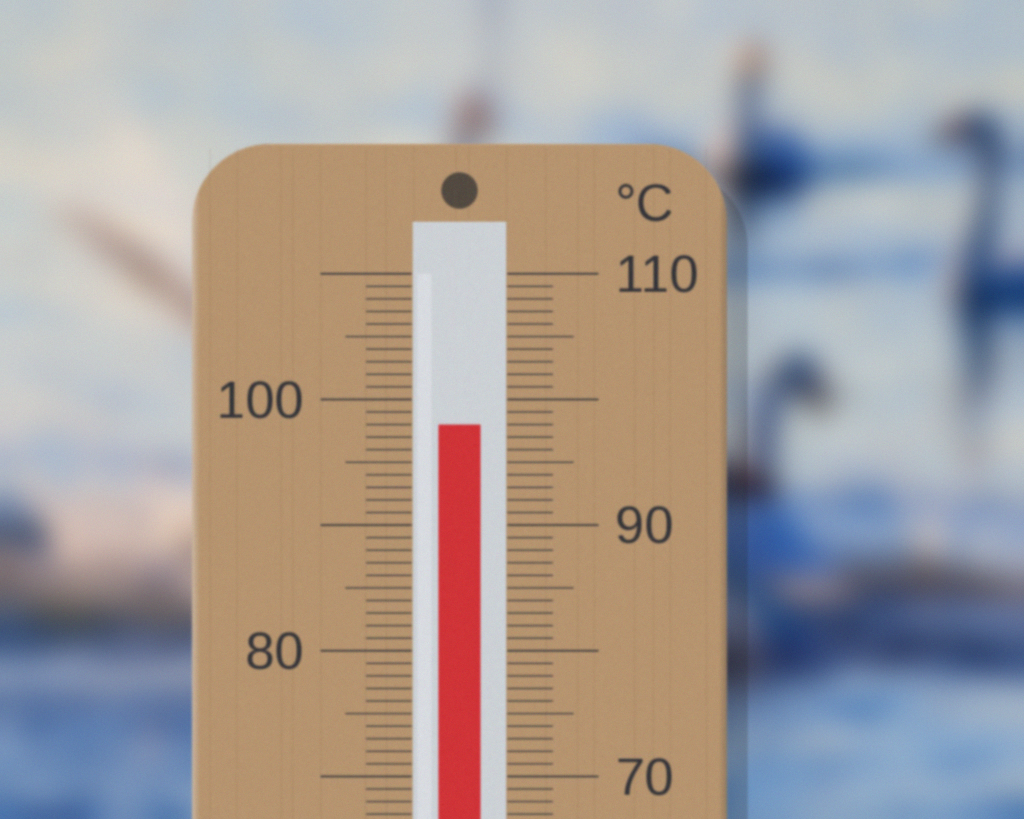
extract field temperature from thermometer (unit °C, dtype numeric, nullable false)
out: 98 °C
